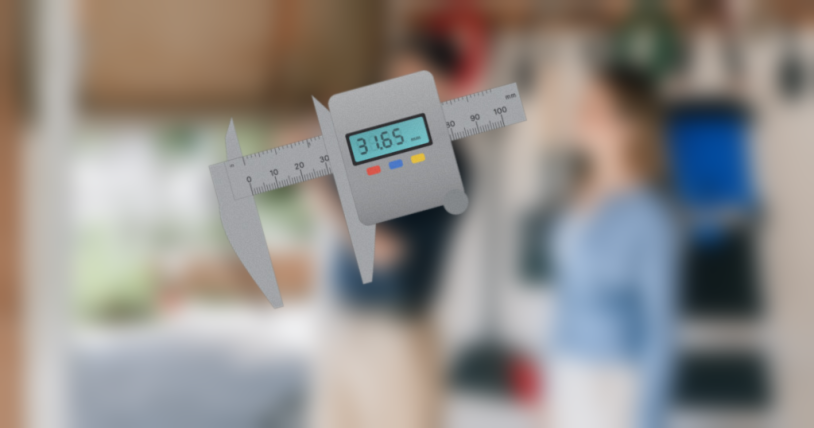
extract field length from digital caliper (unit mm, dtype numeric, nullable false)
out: 31.65 mm
